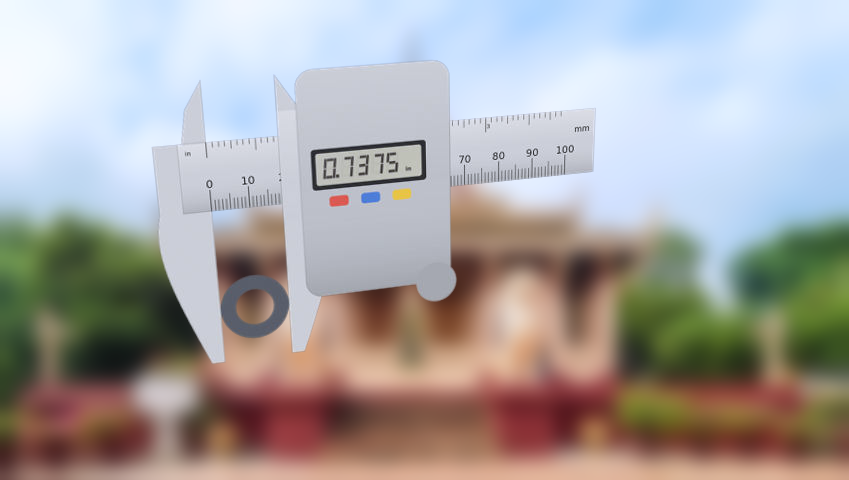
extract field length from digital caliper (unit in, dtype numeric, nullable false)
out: 0.7375 in
